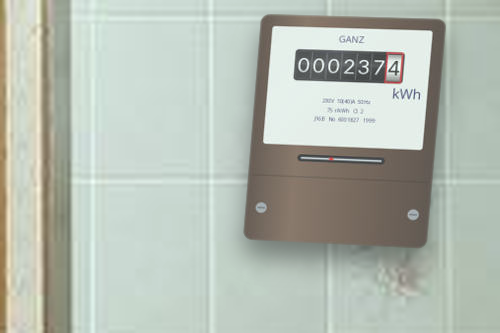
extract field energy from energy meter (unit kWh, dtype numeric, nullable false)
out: 237.4 kWh
